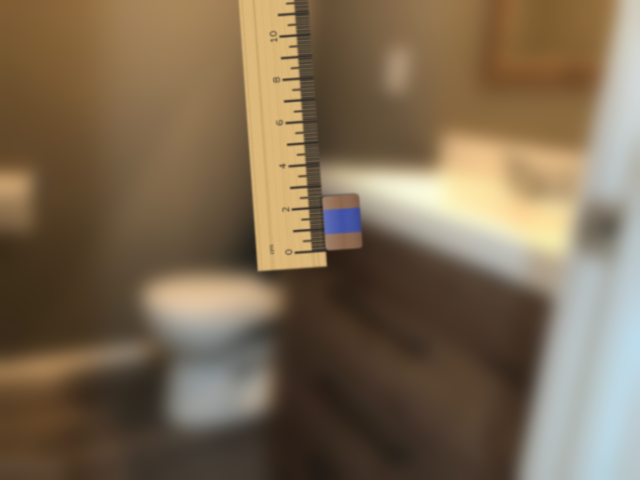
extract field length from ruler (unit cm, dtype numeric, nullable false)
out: 2.5 cm
